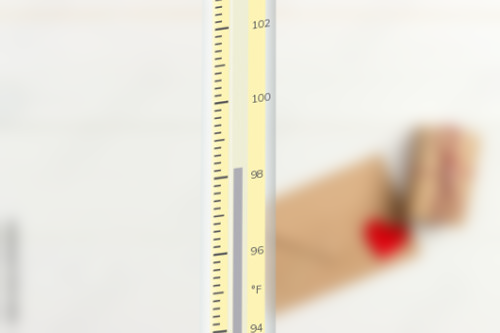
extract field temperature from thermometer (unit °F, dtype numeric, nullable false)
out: 98.2 °F
